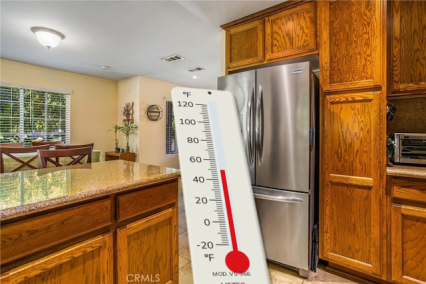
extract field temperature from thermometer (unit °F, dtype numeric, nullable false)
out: 50 °F
